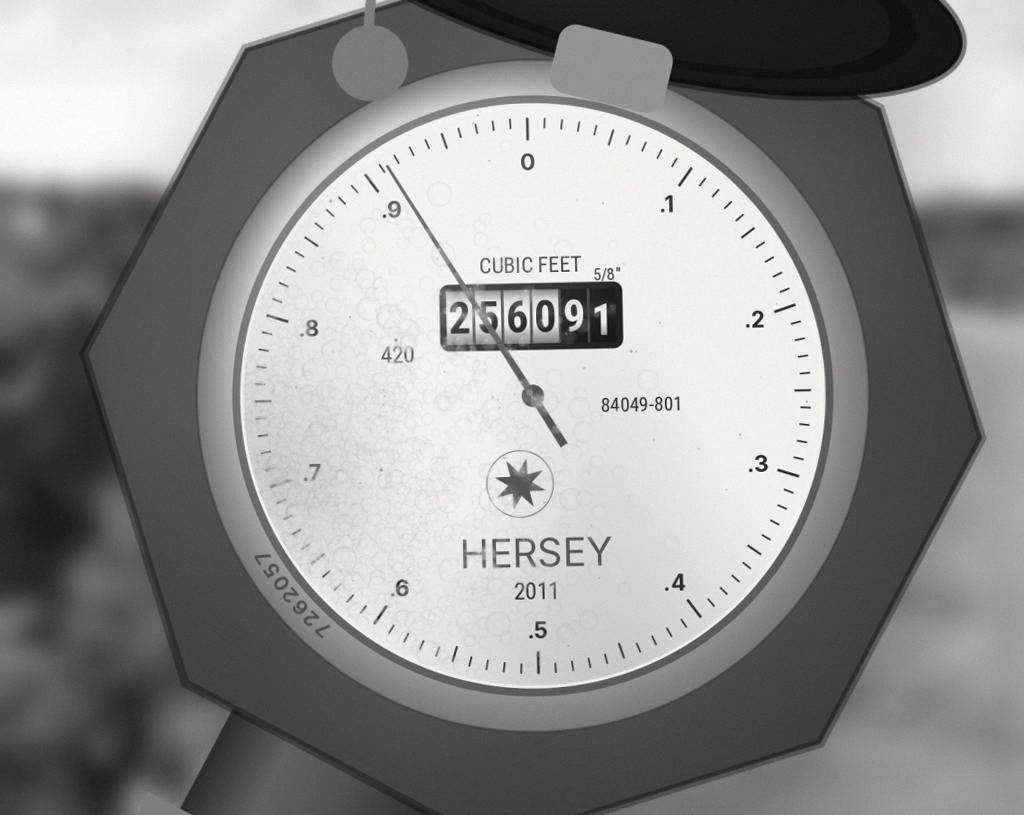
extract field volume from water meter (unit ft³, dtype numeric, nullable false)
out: 256090.91 ft³
